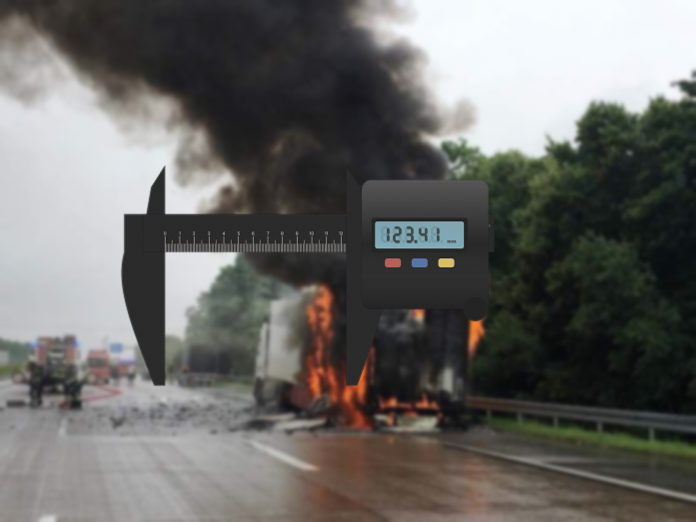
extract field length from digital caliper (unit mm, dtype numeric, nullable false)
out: 123.41 mm
